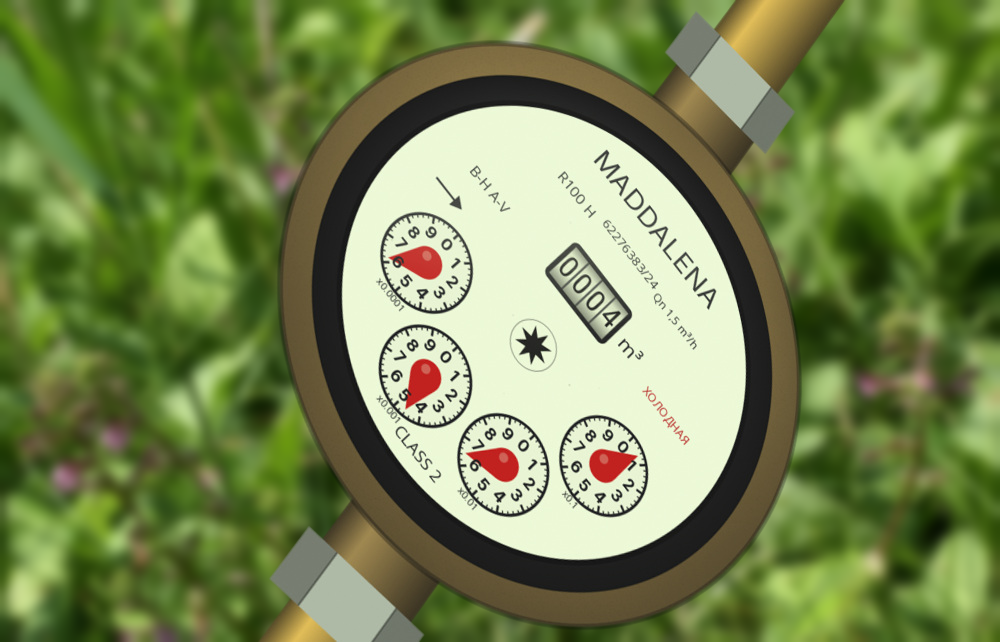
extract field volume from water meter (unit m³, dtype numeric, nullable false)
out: 4.0646 m³
